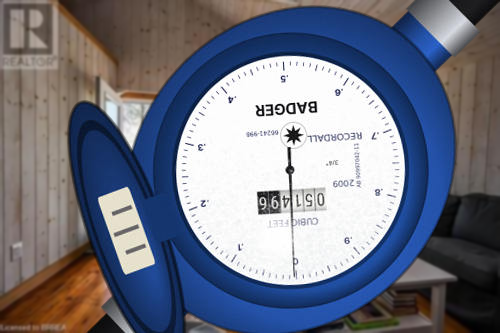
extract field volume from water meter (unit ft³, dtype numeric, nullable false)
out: 51496.00 ft³
